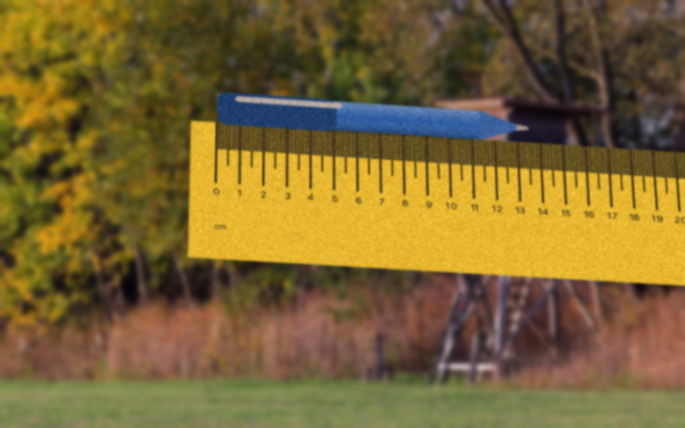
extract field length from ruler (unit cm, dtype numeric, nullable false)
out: 13.5 cm
